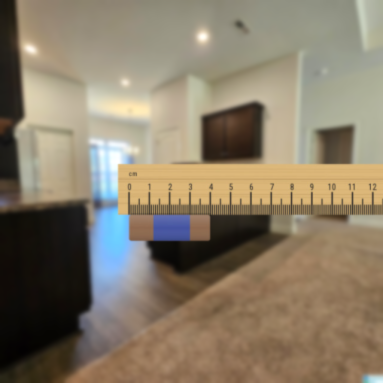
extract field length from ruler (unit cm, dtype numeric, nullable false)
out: 4 cm
